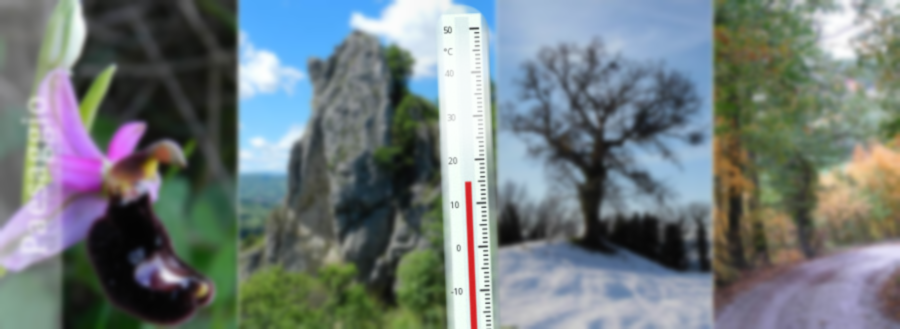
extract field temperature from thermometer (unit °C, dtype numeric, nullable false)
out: 15 °C
